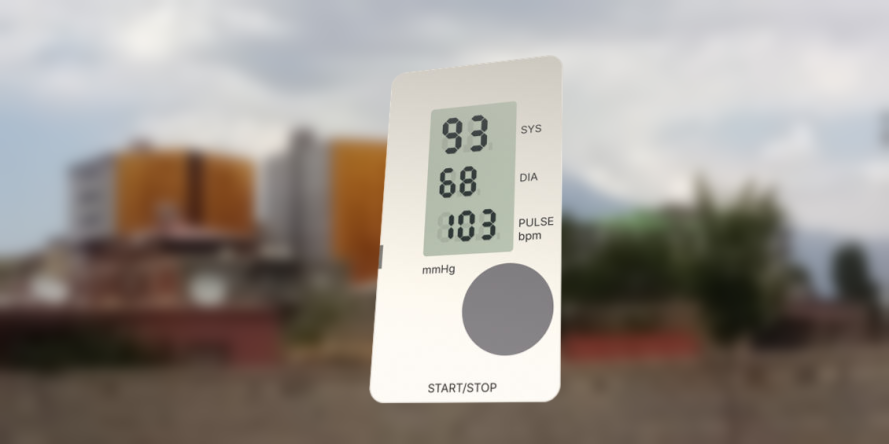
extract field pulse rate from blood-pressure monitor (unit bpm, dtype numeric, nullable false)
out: 103 bpm
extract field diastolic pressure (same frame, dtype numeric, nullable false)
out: 68 mmHg
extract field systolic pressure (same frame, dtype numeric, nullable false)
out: 93 mmHg
